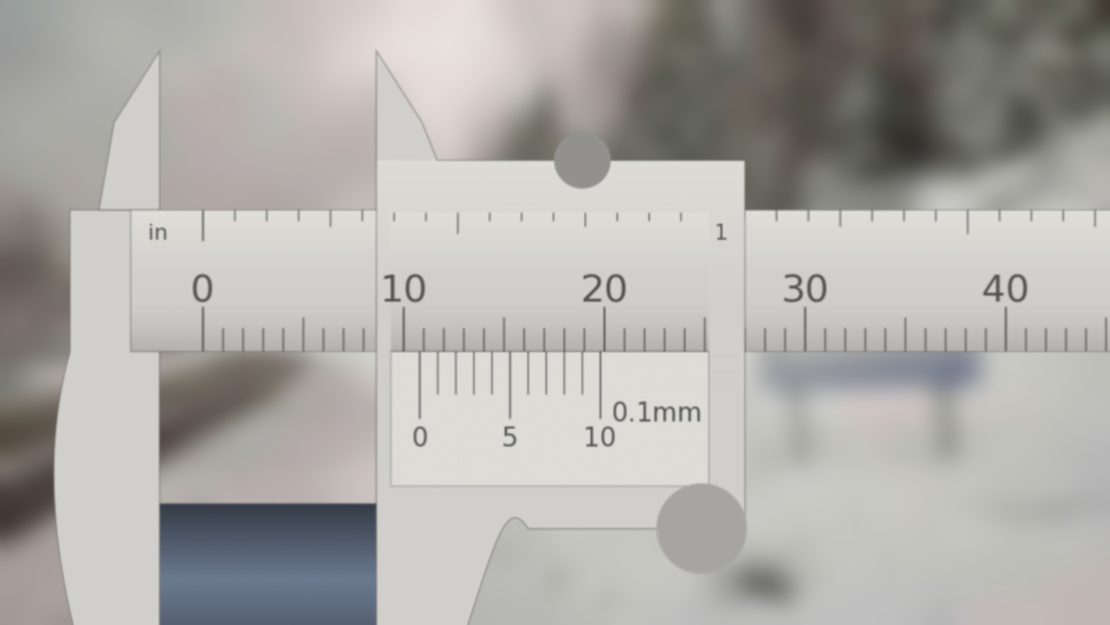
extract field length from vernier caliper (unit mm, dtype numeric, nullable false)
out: 10.8 mm
